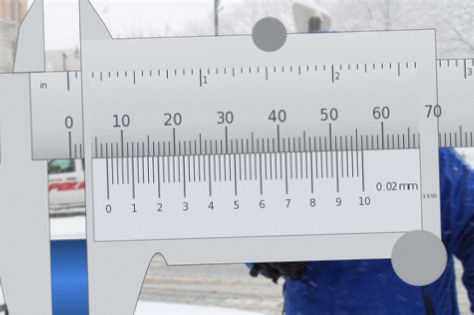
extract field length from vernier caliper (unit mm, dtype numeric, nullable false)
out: 7.0 mm
